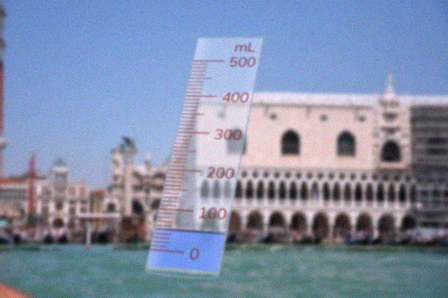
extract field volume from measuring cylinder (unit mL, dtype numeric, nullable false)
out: 50 mL
